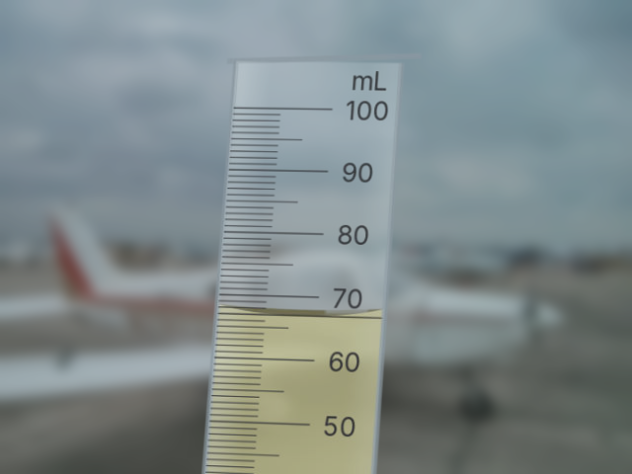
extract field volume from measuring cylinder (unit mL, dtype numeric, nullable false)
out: 67 mL
